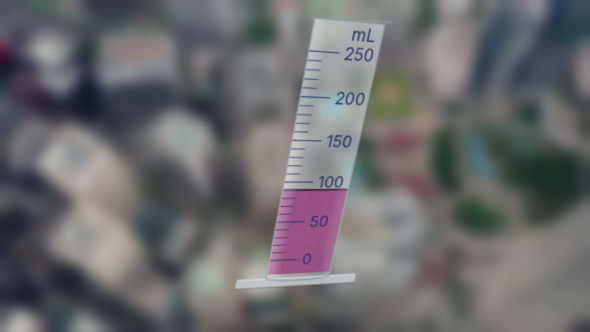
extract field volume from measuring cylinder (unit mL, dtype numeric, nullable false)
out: 90 mL
